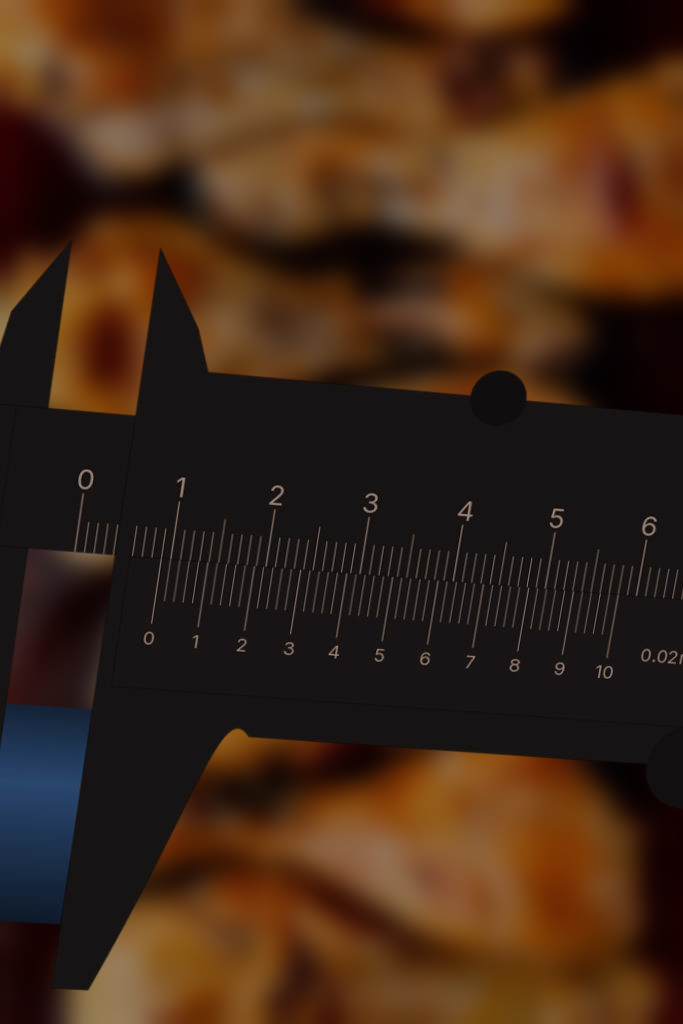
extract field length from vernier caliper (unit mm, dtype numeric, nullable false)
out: 9.0 mm
